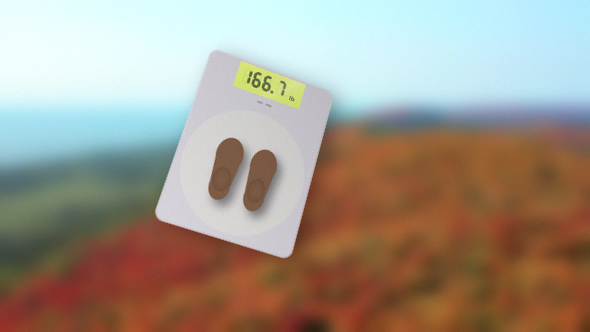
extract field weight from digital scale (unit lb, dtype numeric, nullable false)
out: 166.7 lb
